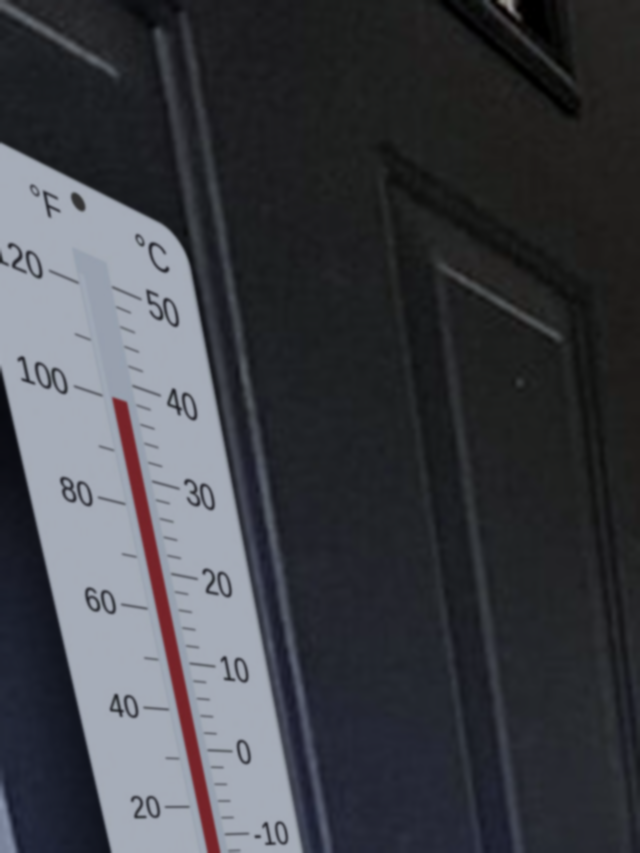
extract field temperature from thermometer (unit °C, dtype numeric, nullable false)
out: 38 °C
